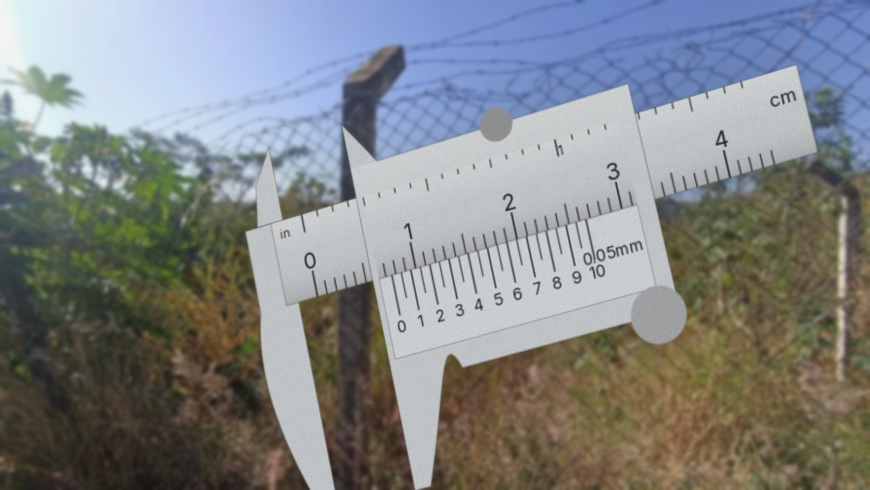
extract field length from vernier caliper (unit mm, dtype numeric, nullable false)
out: 7.6 mm
